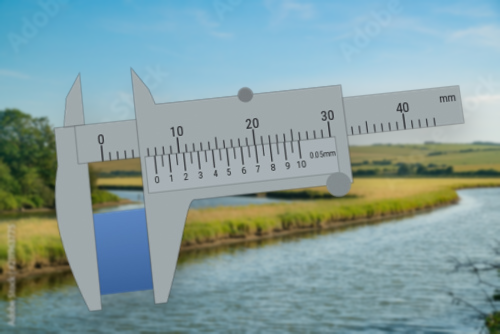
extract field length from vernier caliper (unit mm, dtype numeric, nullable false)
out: 6.8 mm
